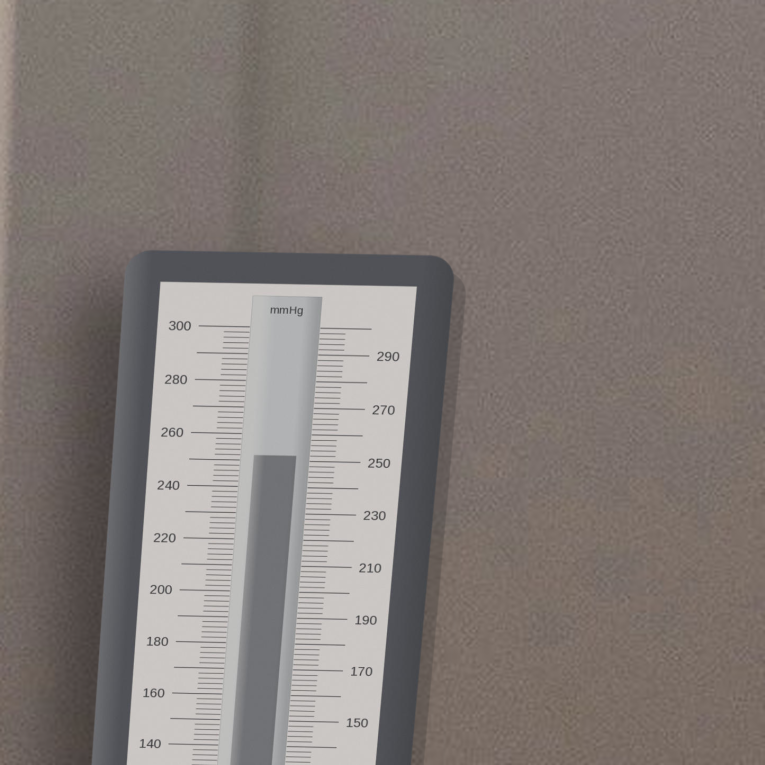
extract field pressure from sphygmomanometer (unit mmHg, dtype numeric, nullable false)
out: 252 mmHg
